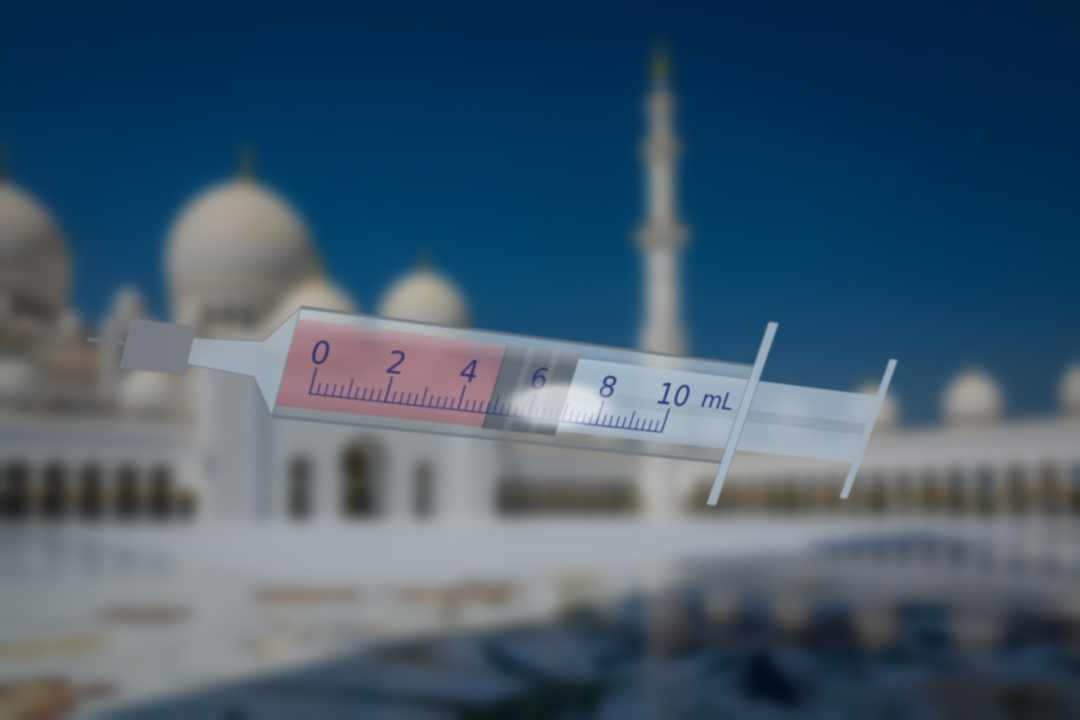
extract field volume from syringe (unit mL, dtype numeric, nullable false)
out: 4.8 mL
